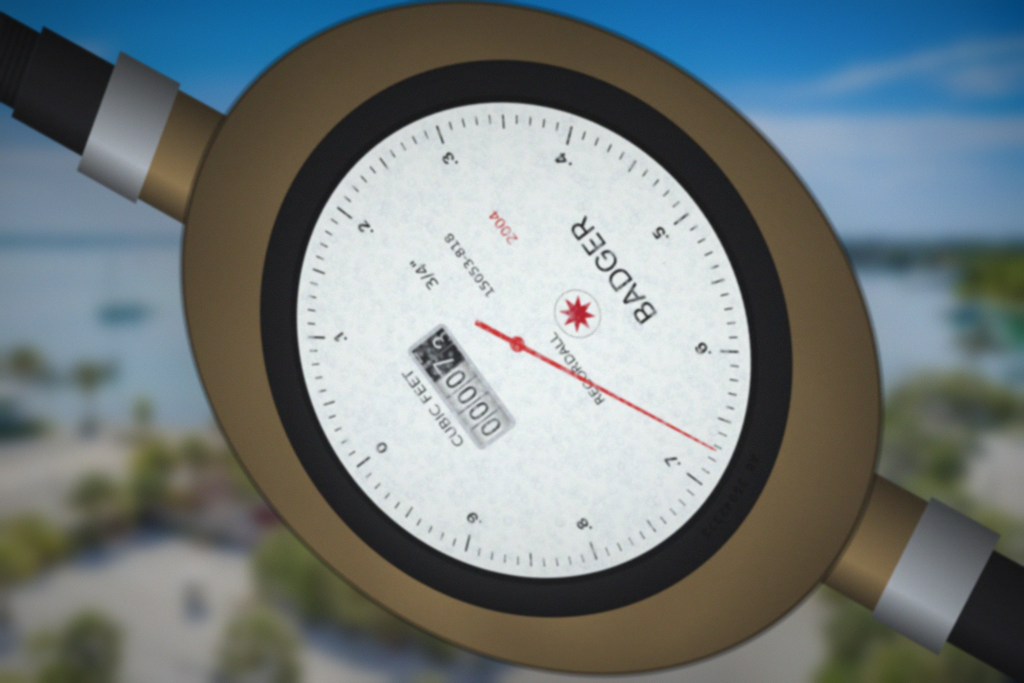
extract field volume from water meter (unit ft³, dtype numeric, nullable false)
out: 72.67 ft³
